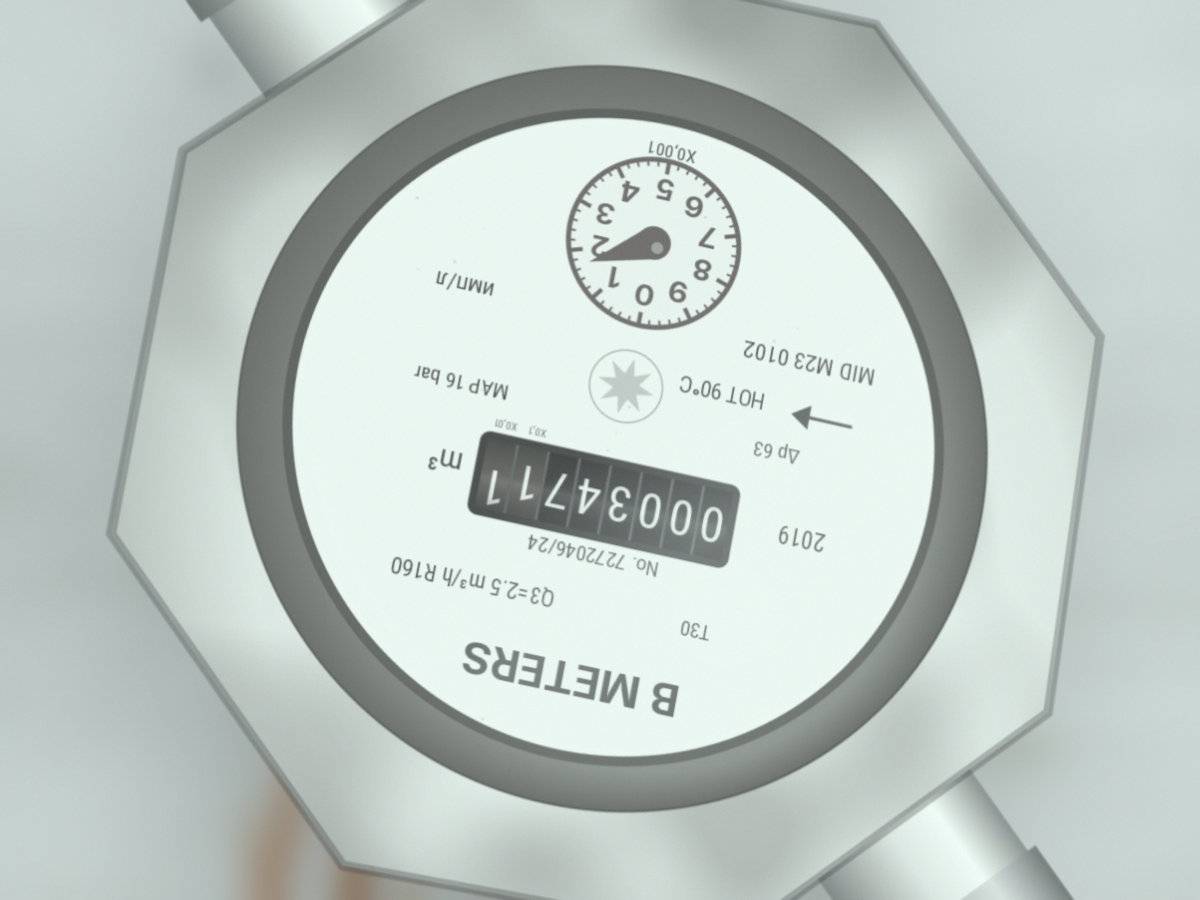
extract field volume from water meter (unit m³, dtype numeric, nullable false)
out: 347.111 m³
